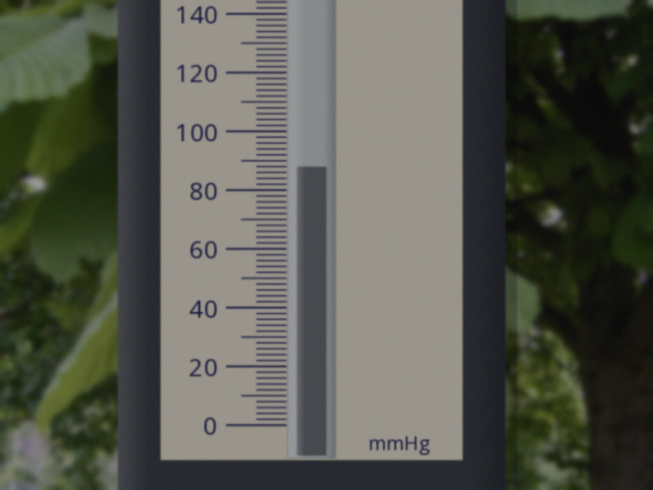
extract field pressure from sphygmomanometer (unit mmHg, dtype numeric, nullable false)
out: 88 mmHg
